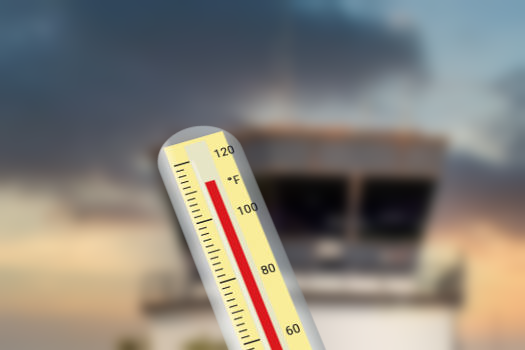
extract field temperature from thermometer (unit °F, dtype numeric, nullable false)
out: 112 °F
